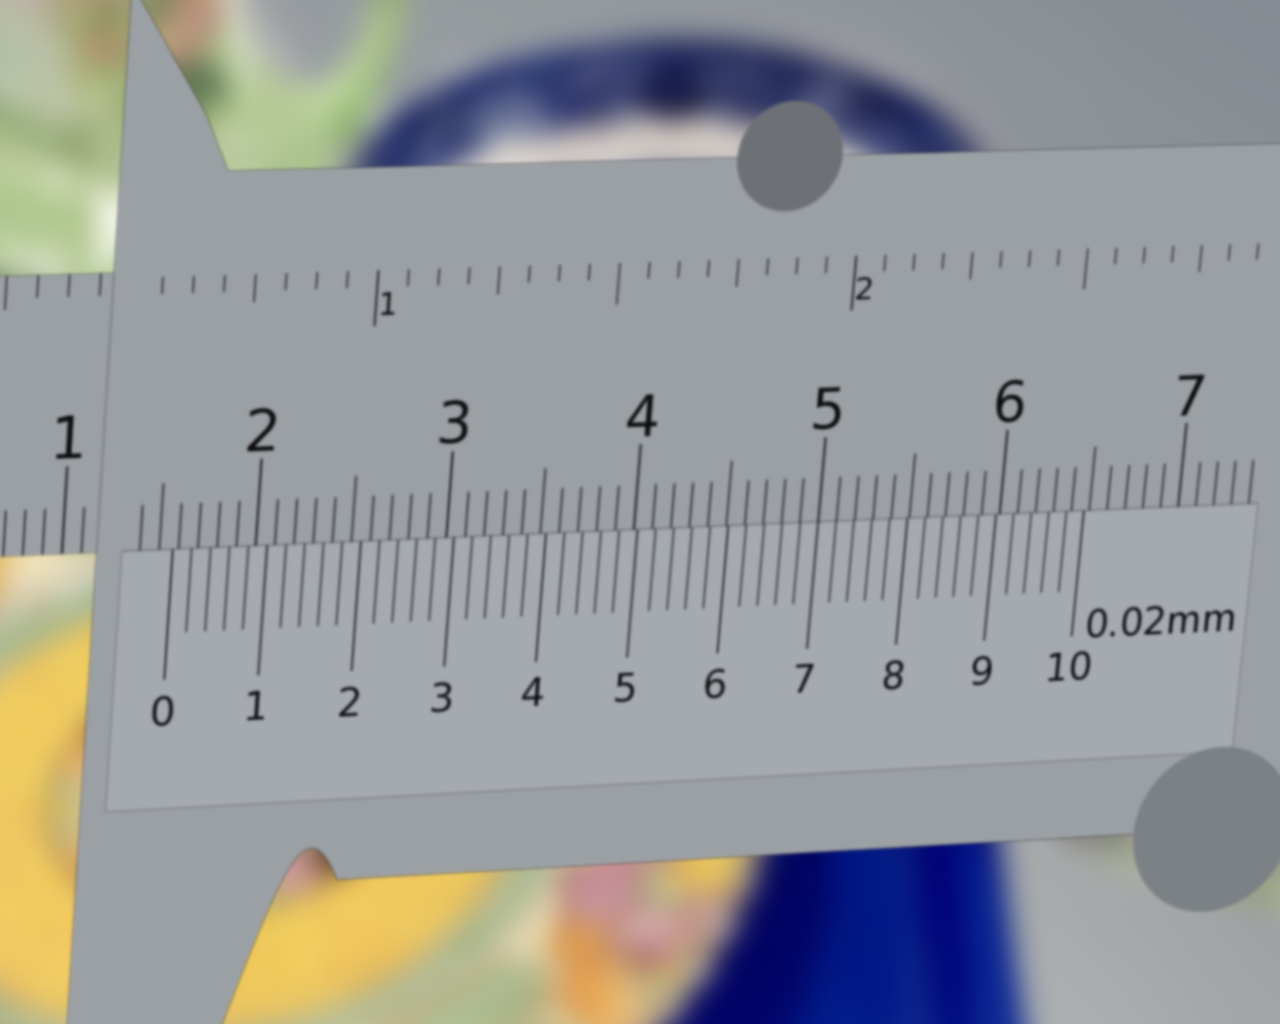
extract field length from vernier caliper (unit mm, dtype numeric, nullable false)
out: 15.7 mm
